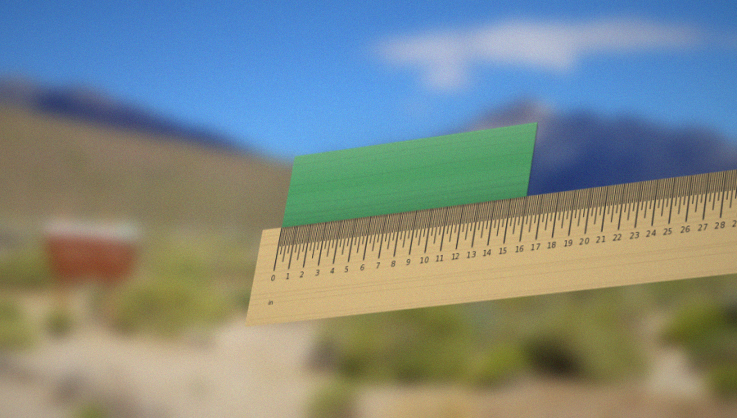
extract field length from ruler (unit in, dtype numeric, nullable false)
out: 16 in
